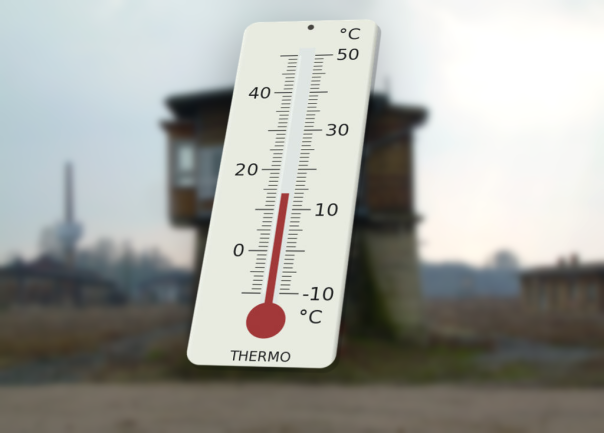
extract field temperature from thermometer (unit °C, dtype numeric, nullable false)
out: 14 °C
